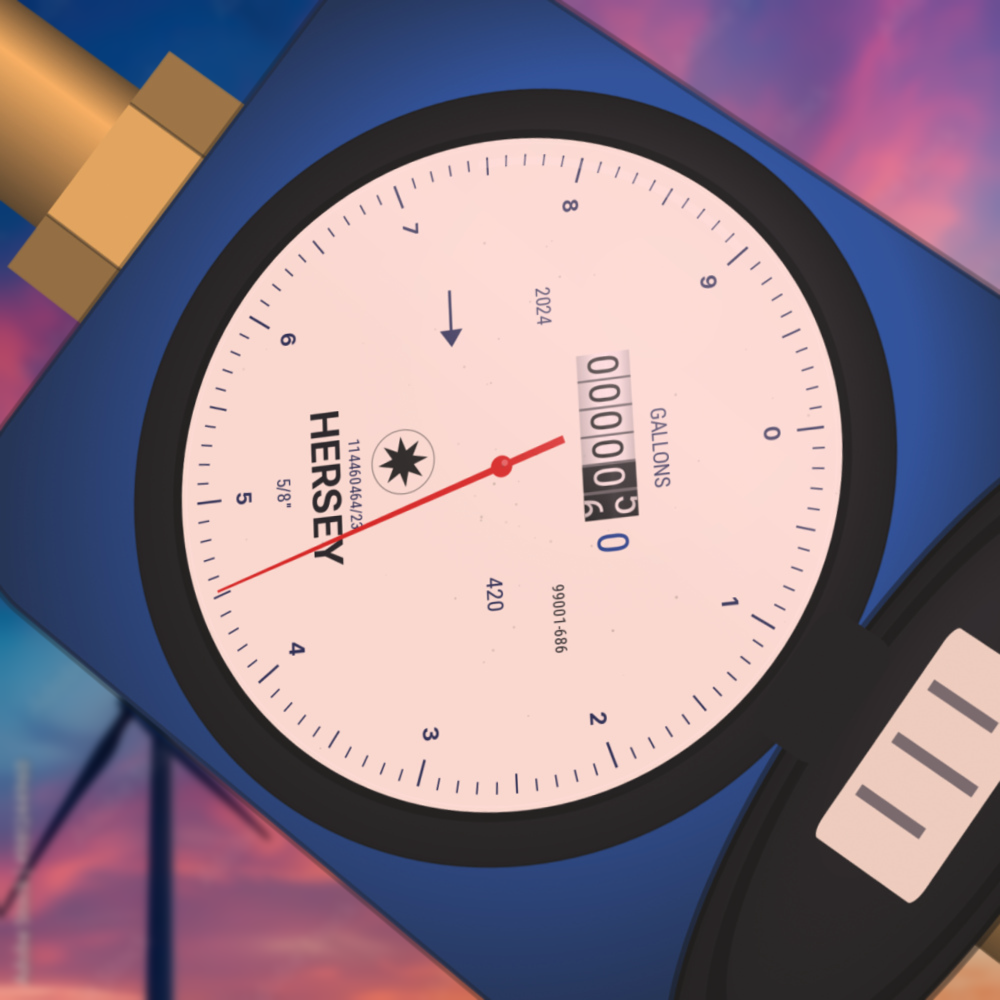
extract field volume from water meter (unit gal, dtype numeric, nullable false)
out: 54.5 gal
